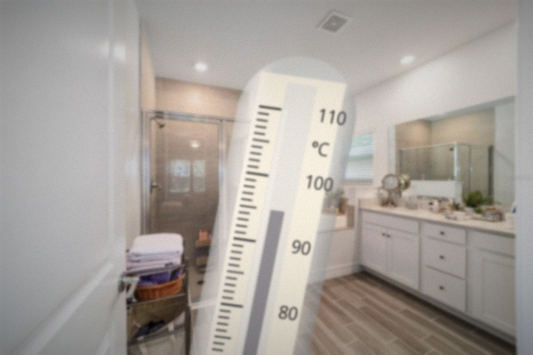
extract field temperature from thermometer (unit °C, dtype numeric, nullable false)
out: 95 °C
